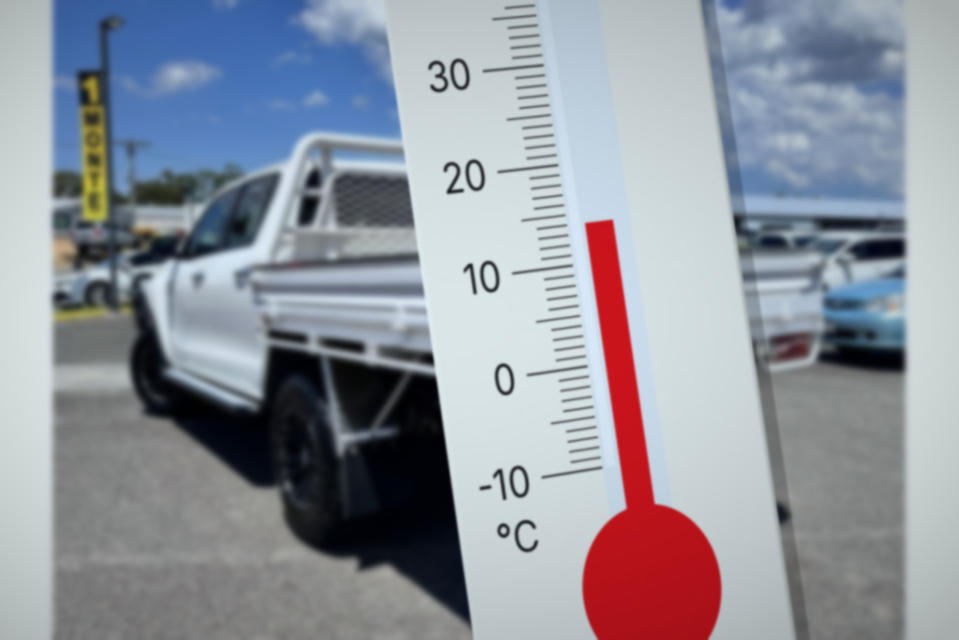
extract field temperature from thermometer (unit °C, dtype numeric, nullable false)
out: 14 °C
